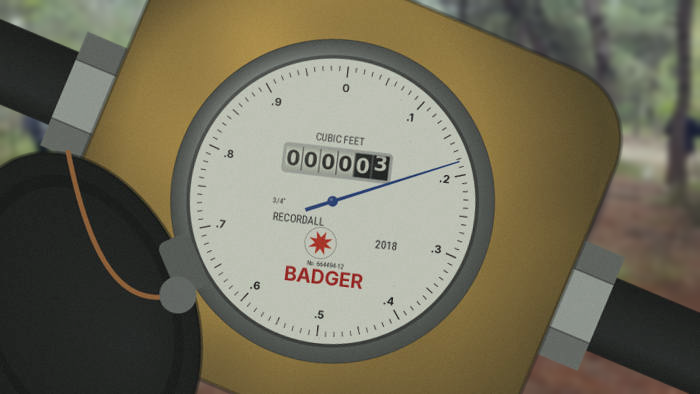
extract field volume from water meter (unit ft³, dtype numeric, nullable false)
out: 3.18 ft³
